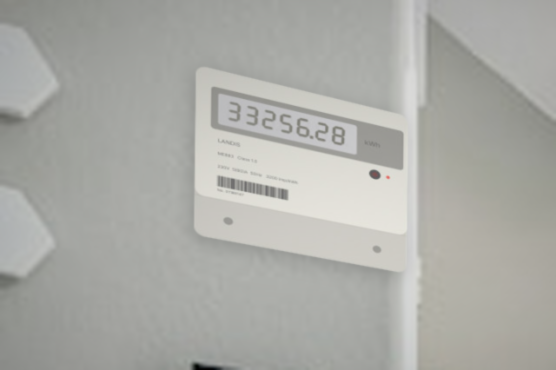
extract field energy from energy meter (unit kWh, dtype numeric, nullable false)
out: 33256.28 kWh
